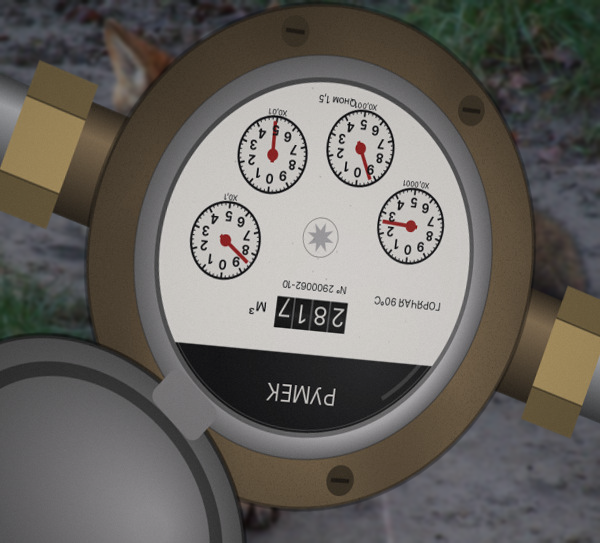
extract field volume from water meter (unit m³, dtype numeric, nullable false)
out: 2816.8492 m³
